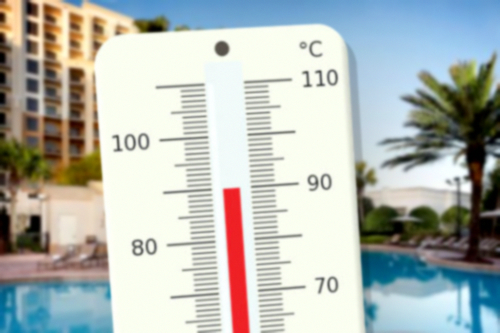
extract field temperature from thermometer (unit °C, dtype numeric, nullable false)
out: 90 °C
